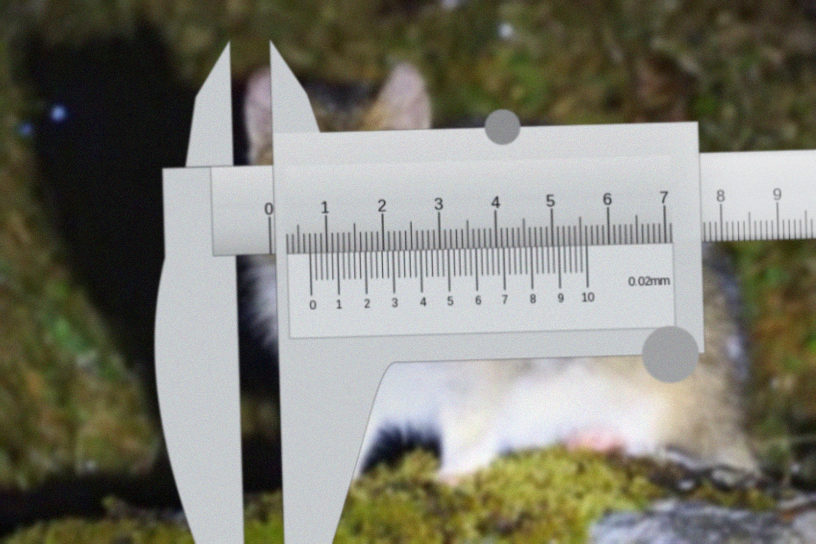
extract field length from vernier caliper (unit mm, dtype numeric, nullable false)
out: 7.0 mm
